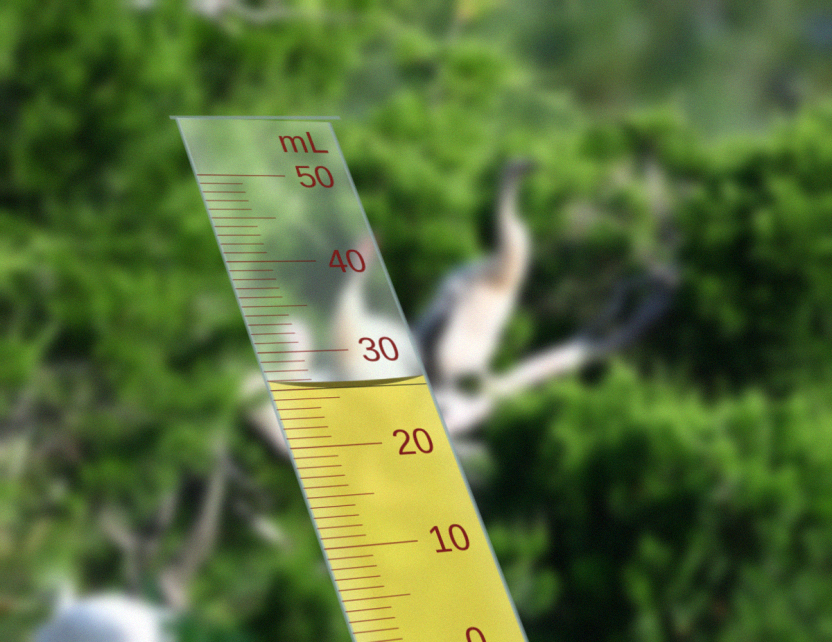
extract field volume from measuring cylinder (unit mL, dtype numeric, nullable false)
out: 26 mL
